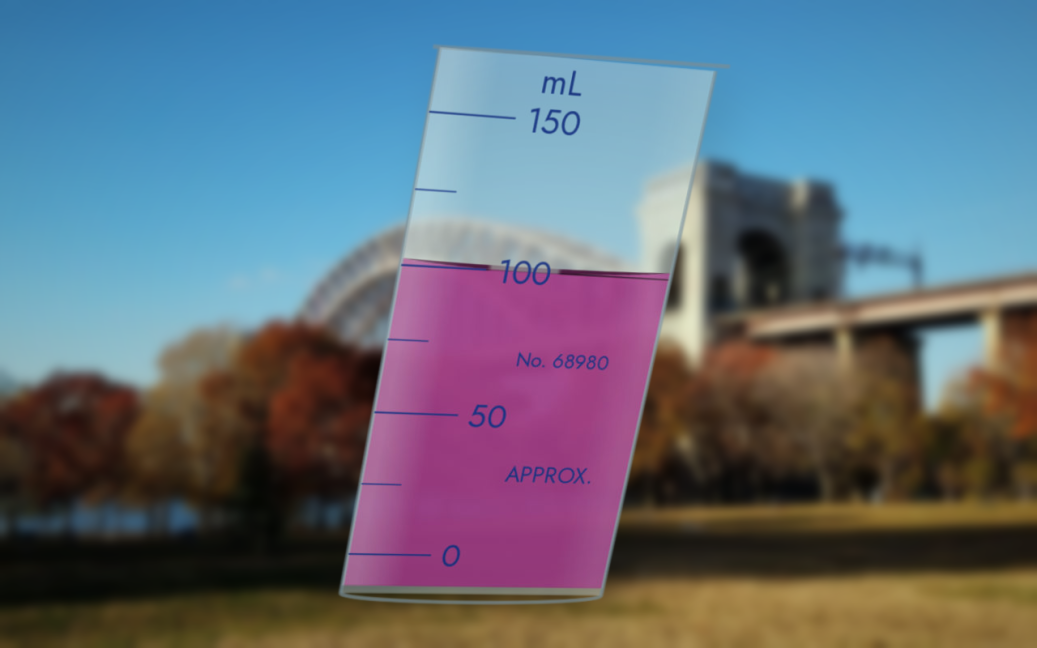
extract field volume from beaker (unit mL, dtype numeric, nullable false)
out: 100 mL
